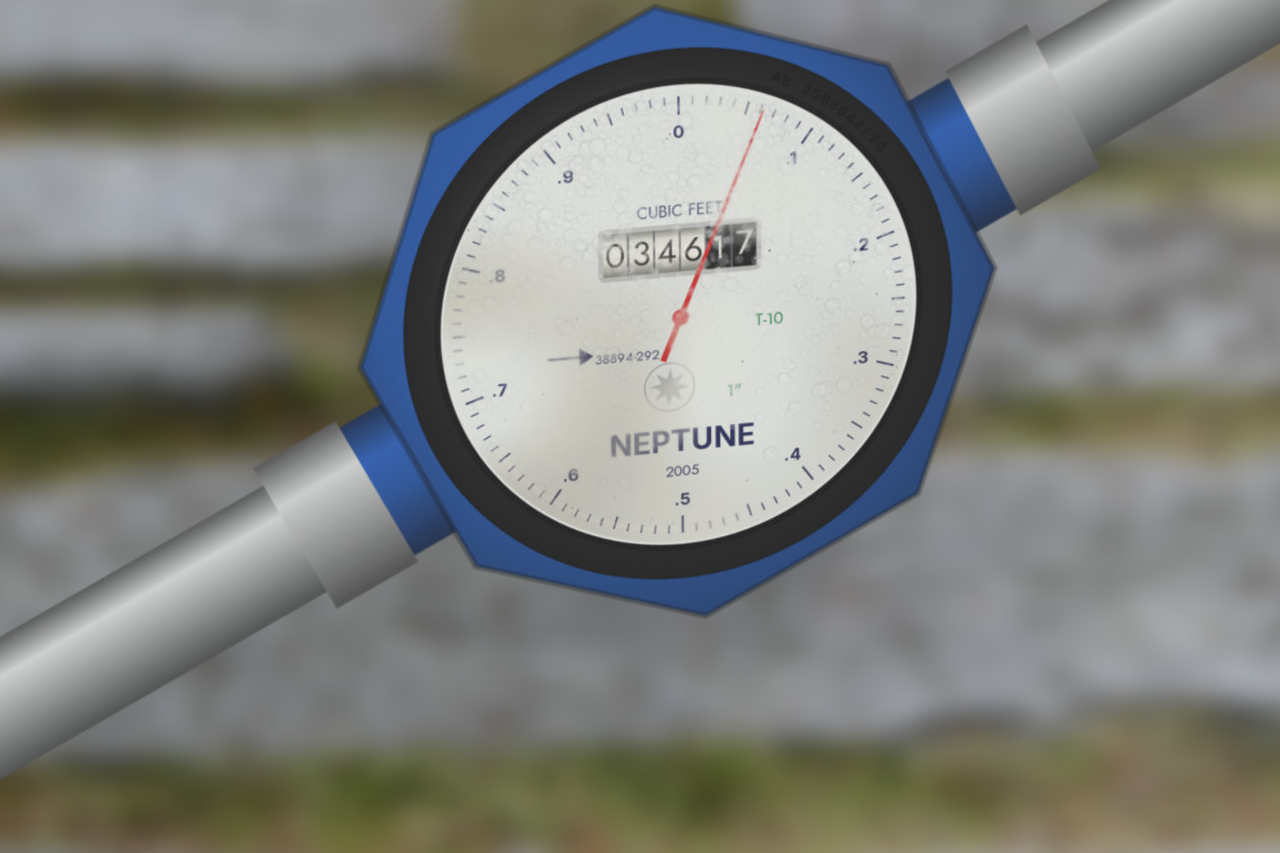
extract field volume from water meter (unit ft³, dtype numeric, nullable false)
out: 34617.06 ft³
